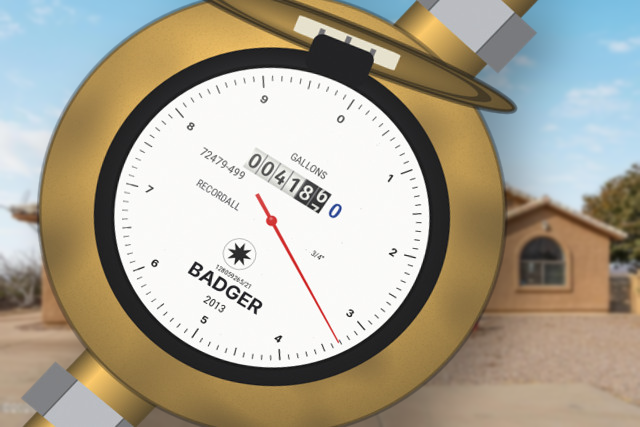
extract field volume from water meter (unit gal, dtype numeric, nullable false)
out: 41863.3 gal
